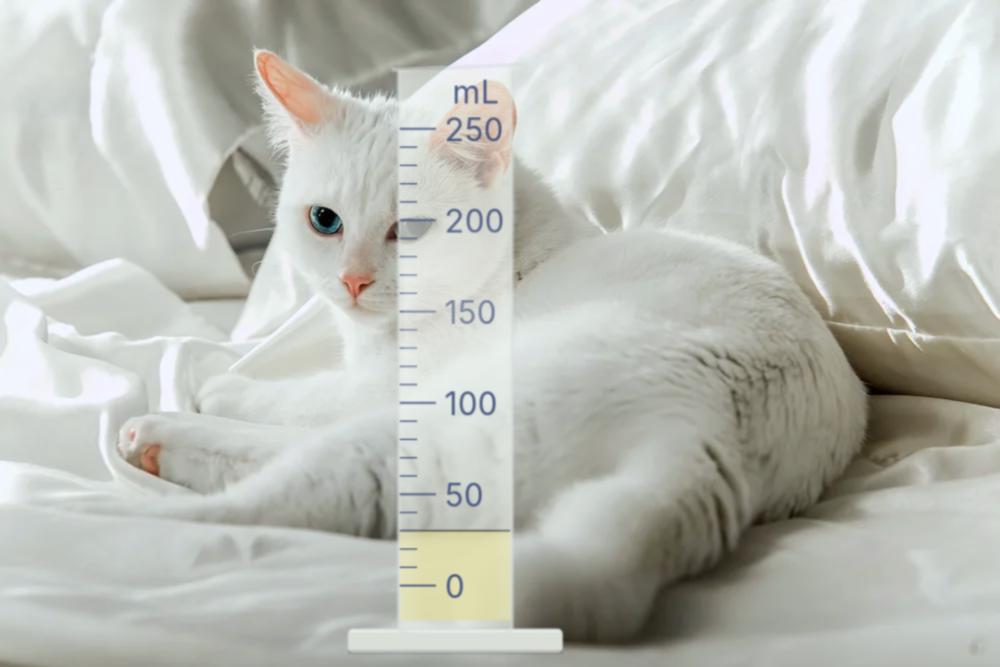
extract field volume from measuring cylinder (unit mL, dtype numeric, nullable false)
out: 30 mL
